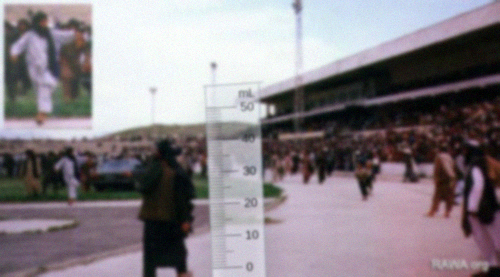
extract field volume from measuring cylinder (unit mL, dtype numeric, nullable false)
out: 40 mL
